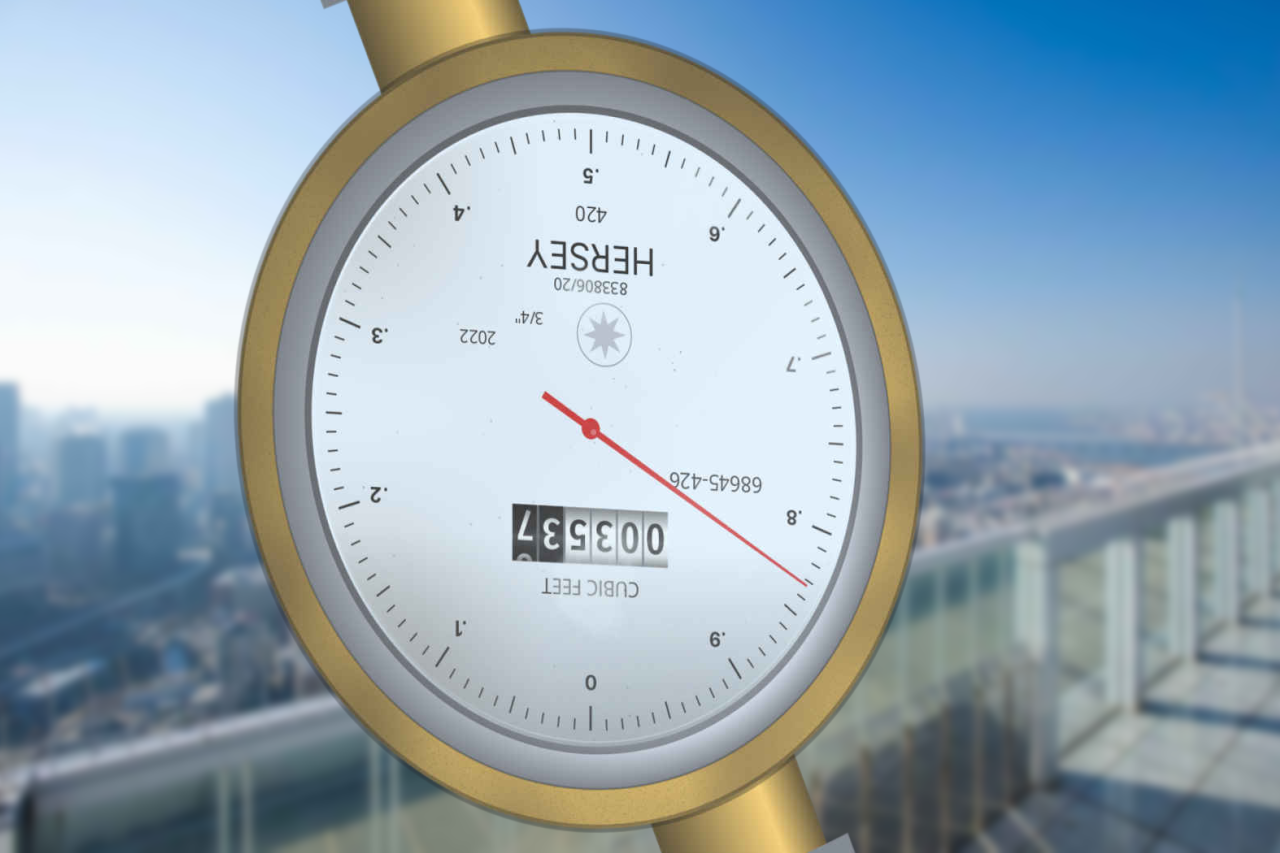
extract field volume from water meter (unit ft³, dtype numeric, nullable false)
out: 3536.83 ft³
